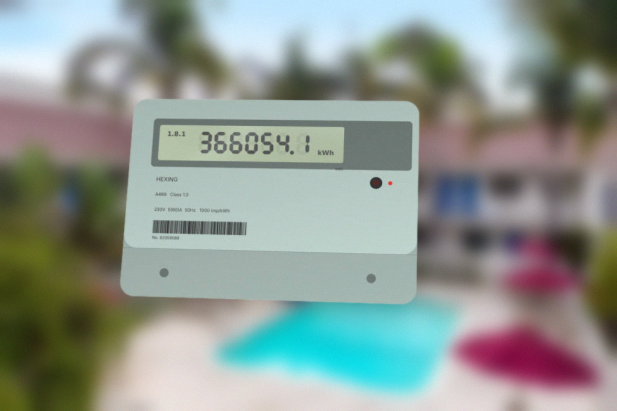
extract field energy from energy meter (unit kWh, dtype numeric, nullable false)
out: 366054.1 kWh
